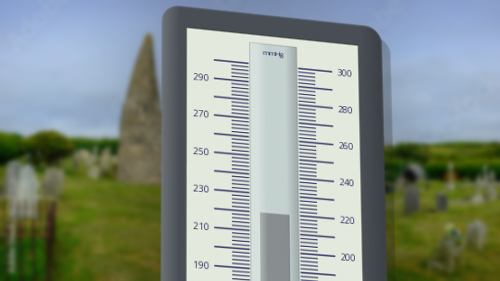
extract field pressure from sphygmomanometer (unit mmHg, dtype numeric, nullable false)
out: 220 mmHg
